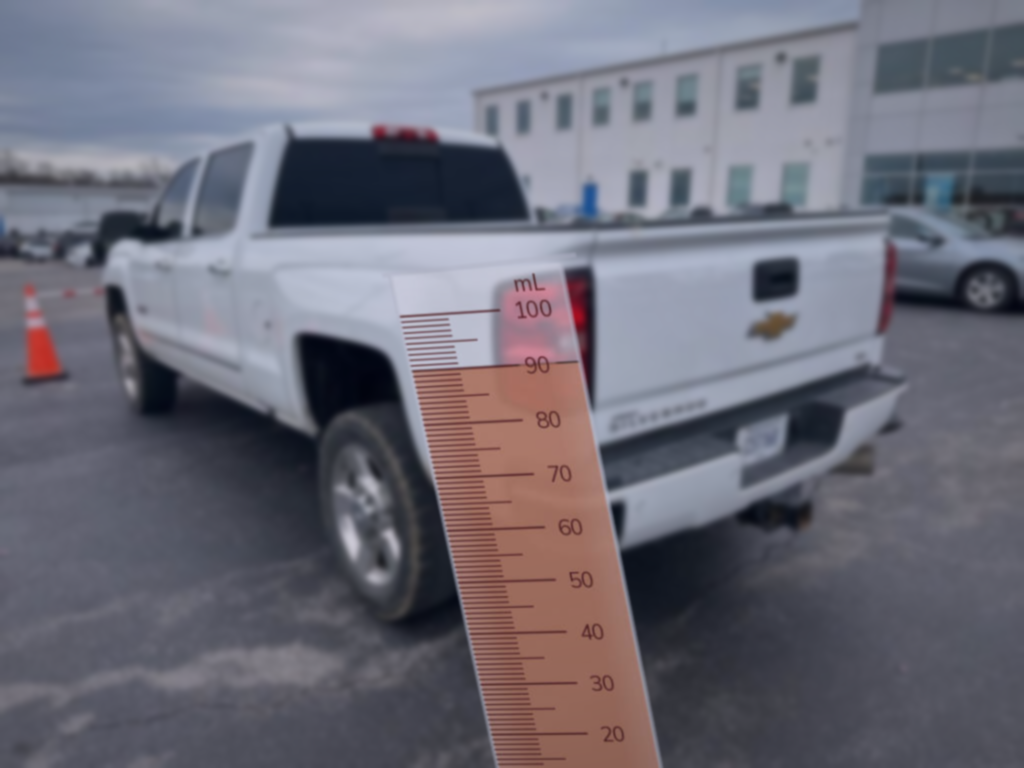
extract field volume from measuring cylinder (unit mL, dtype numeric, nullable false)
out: 90 mL
